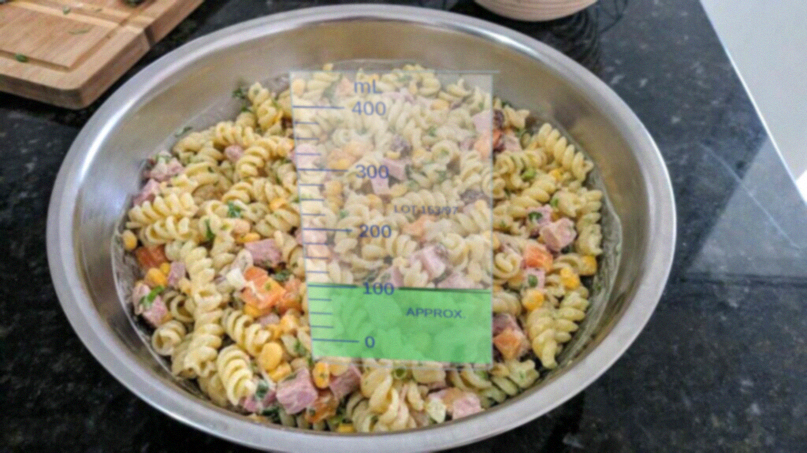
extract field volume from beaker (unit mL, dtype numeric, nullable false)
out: 100 mL
